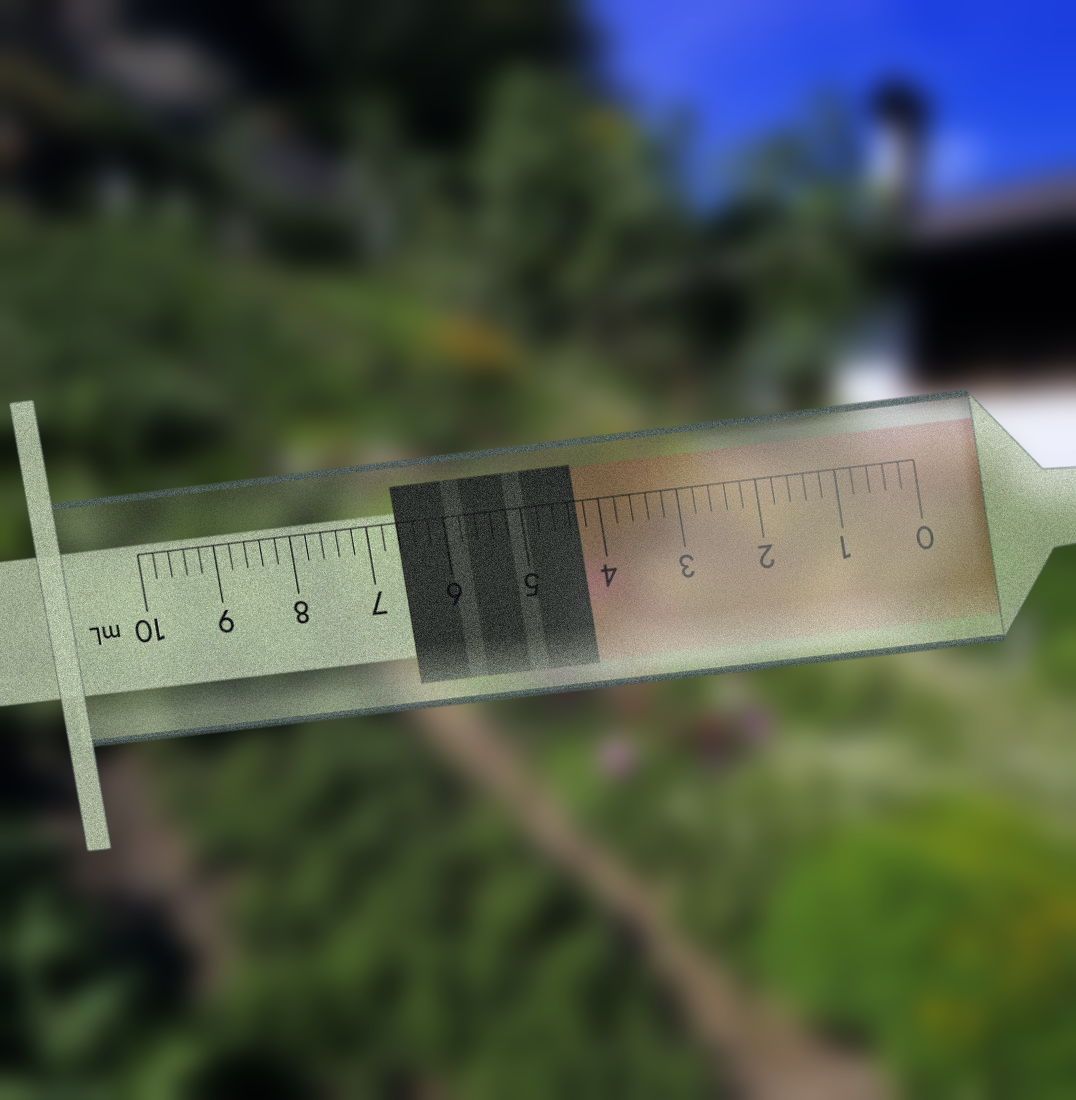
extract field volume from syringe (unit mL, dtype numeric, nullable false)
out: 4.3 mL
